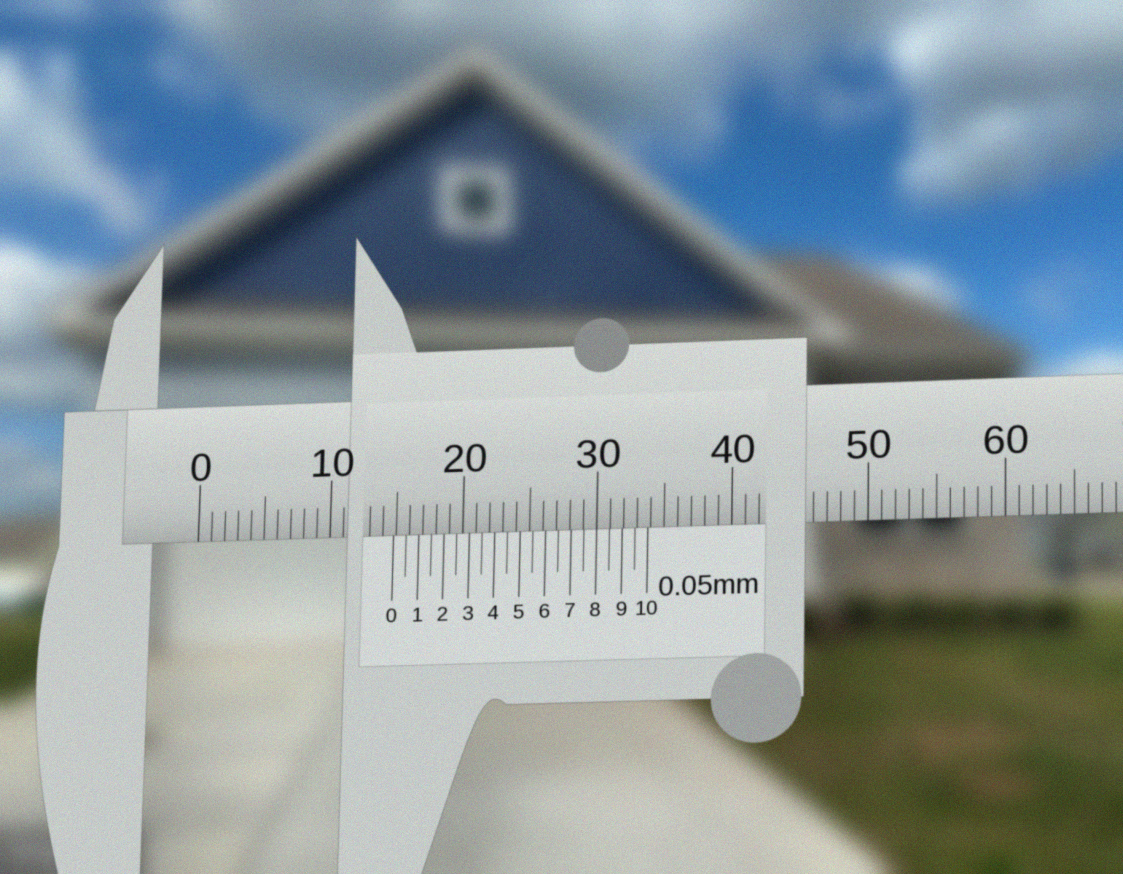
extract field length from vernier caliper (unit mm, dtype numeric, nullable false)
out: 14.8 mm
